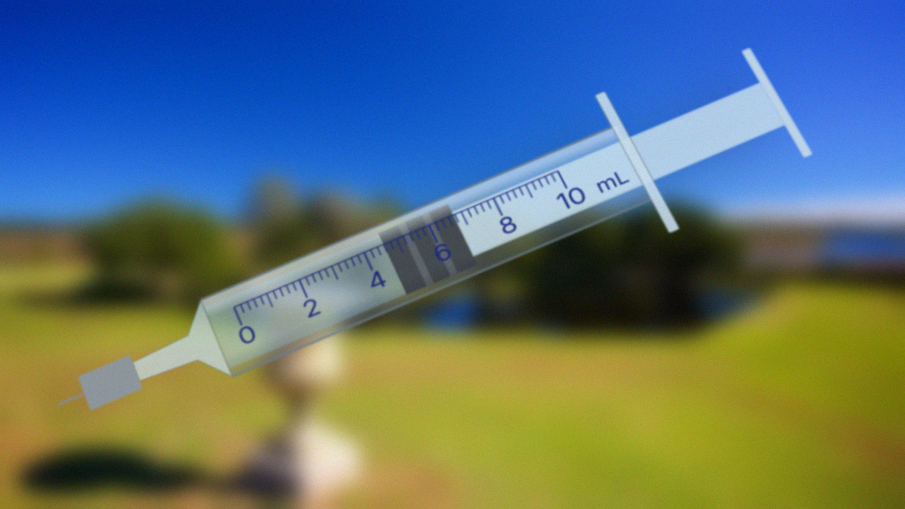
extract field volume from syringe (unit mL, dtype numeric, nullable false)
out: 4.6 mL
